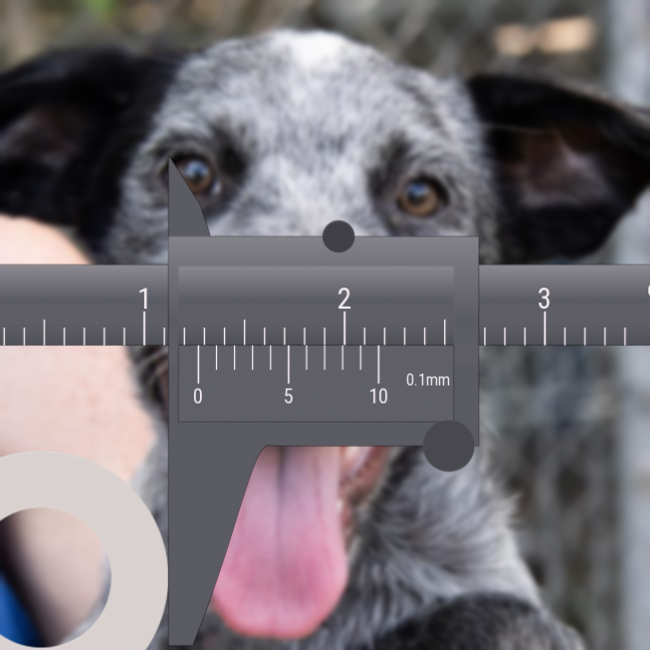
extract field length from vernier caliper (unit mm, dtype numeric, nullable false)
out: 12.7 mm
